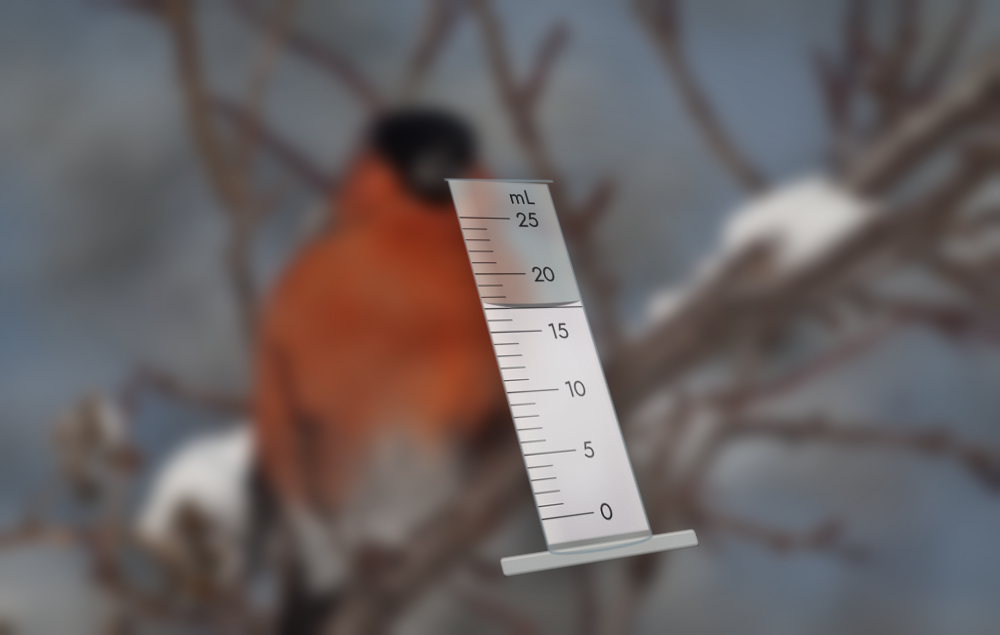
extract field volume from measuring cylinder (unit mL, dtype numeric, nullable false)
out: 17 mL
